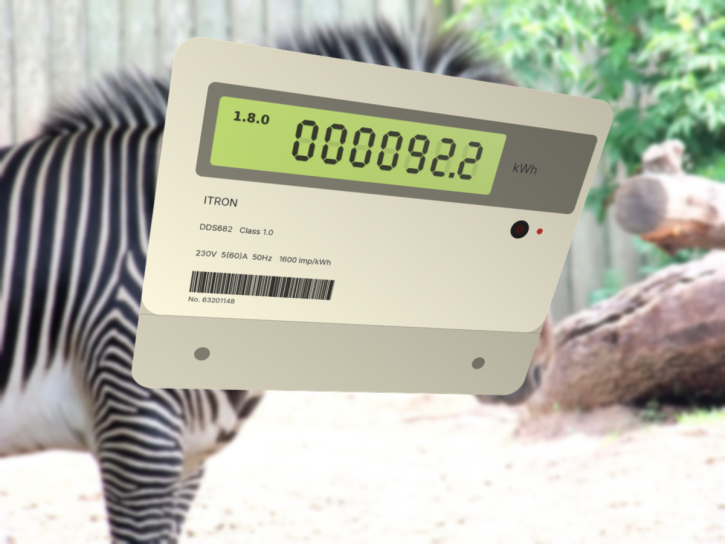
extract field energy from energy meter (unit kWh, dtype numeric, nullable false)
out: 92.2 kWh
